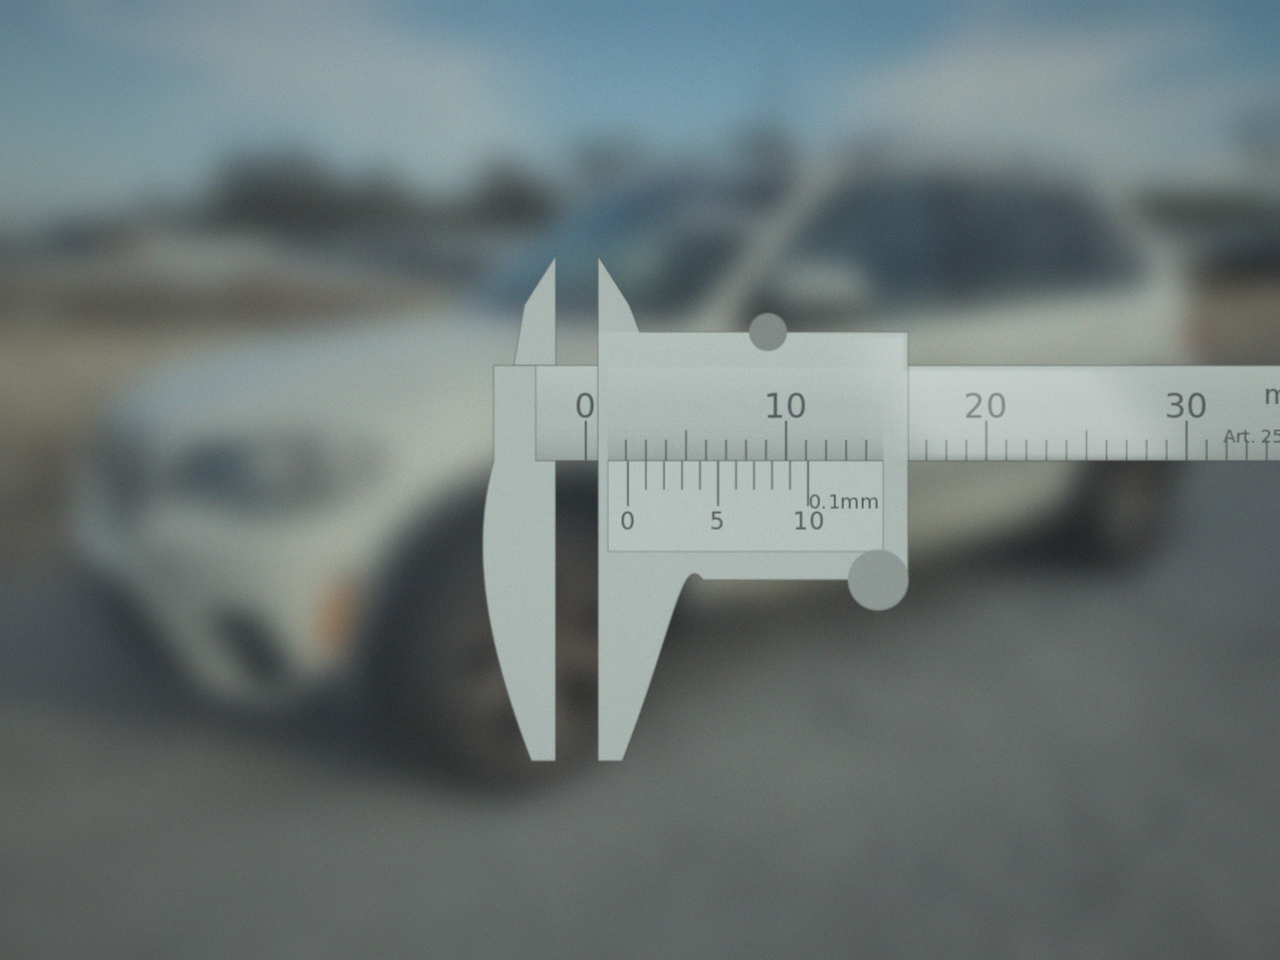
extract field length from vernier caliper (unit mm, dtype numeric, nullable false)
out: 2.1 mm
